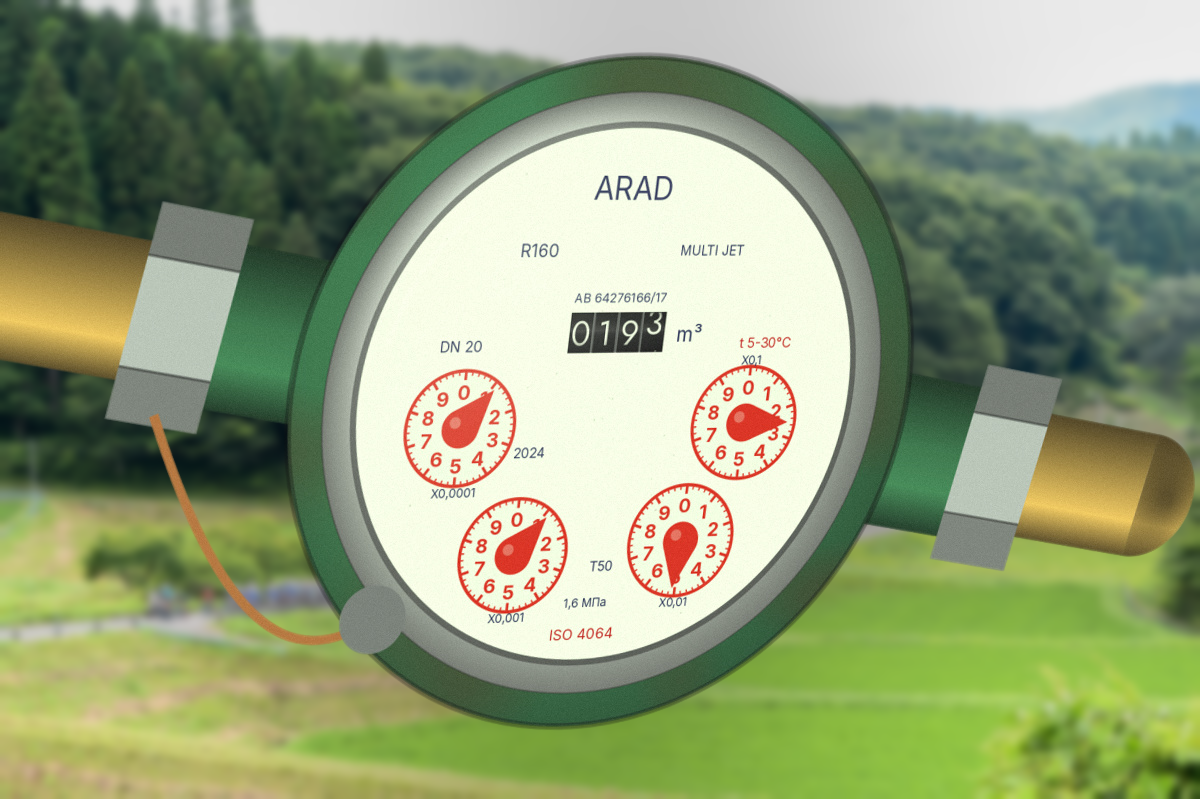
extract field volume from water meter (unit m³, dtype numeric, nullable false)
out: 193.2511 m³
